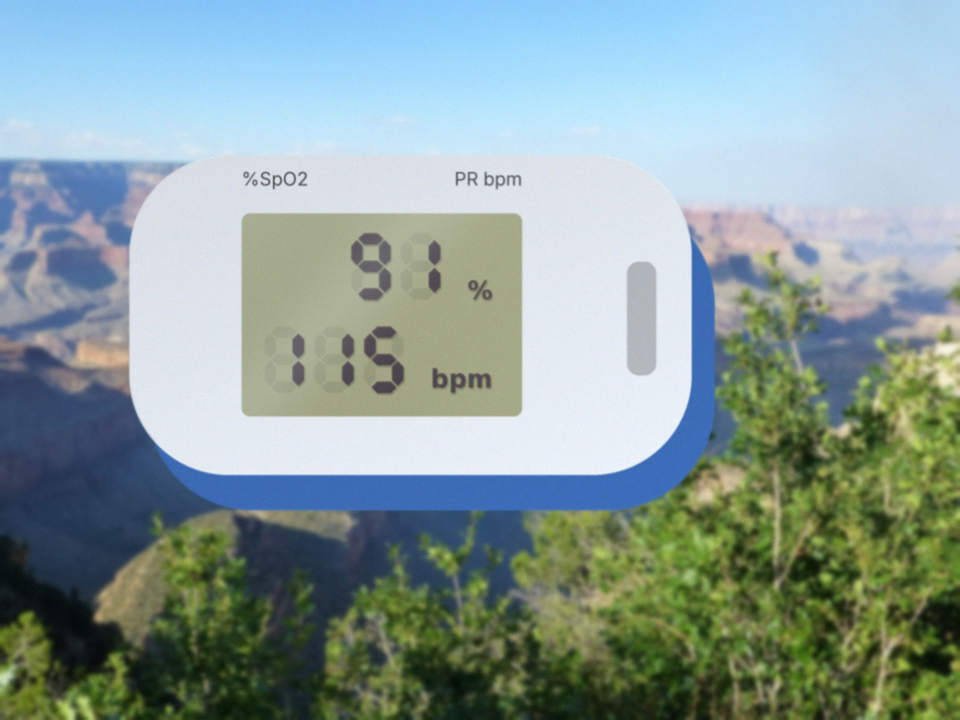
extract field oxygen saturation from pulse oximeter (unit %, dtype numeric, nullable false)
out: 91 %
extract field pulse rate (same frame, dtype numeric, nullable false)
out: 115 bpm
